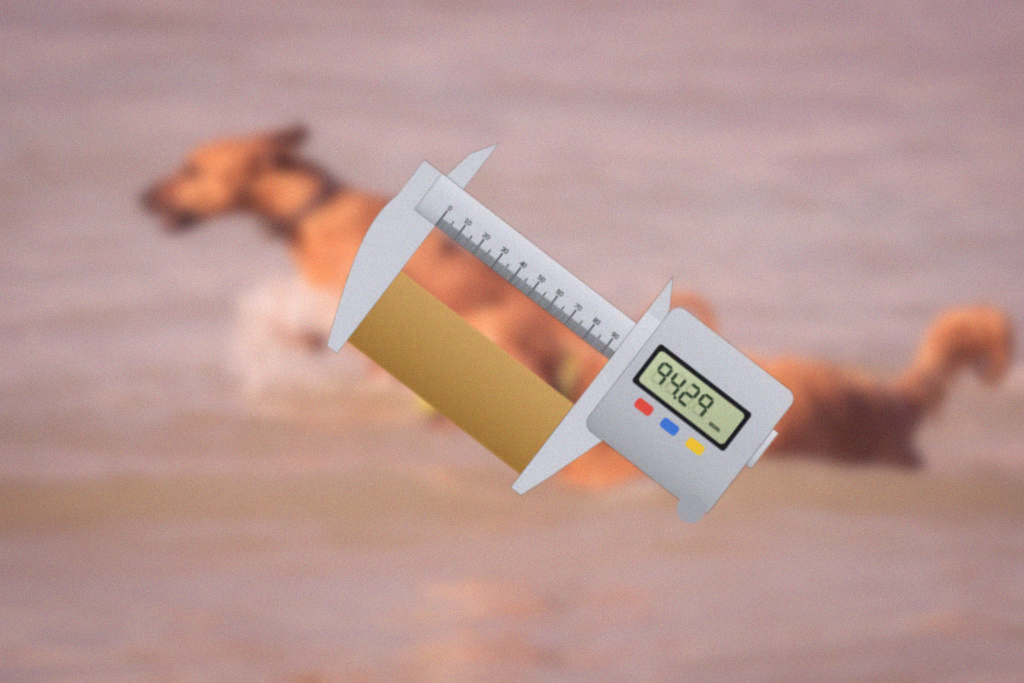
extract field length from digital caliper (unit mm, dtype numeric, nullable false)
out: 94.29 mm
